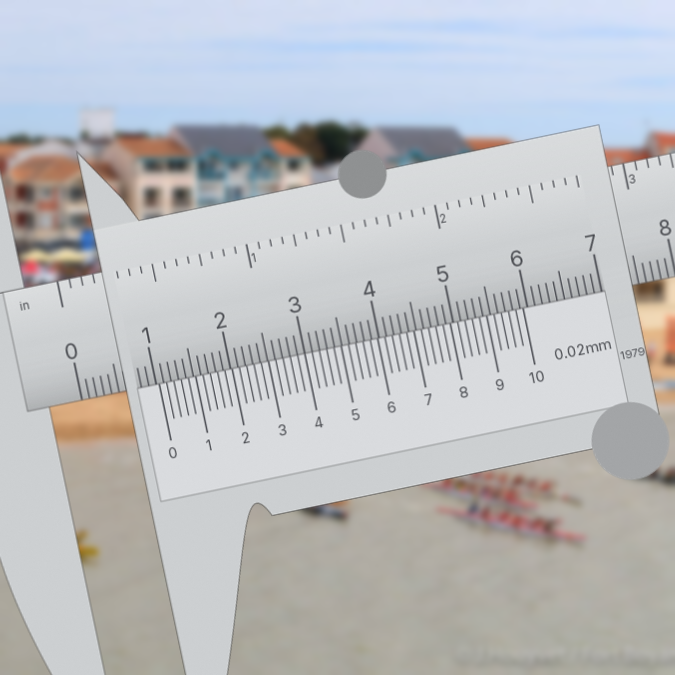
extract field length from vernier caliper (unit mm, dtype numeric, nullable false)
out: 10.4 mm
